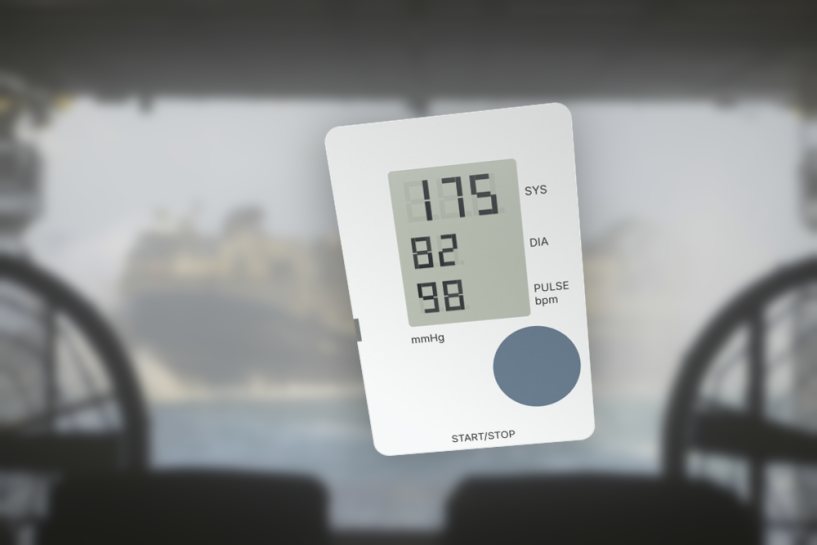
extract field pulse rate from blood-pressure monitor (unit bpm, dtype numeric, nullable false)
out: 98 bpm
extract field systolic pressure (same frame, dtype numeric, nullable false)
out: 175 mmHg
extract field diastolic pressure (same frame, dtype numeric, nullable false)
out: 82 mmHg
